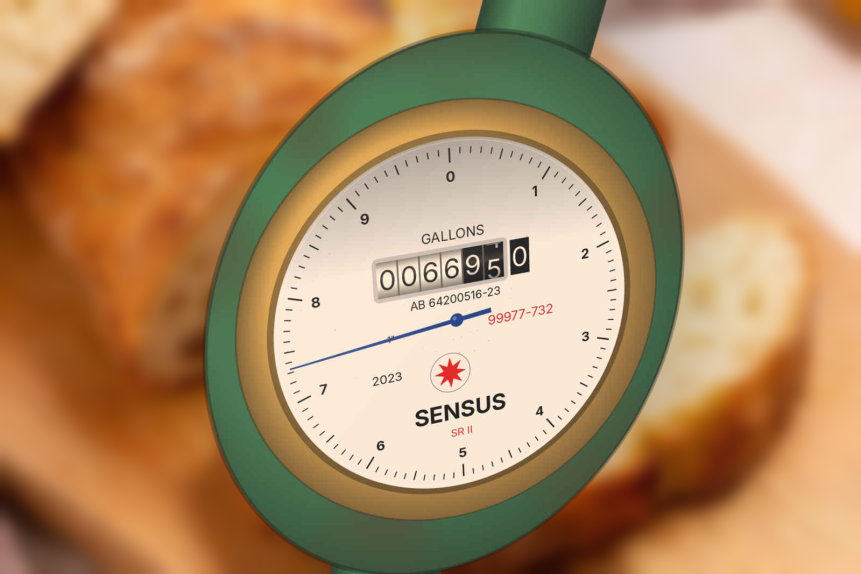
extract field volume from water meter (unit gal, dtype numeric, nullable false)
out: 66947.3 gal
